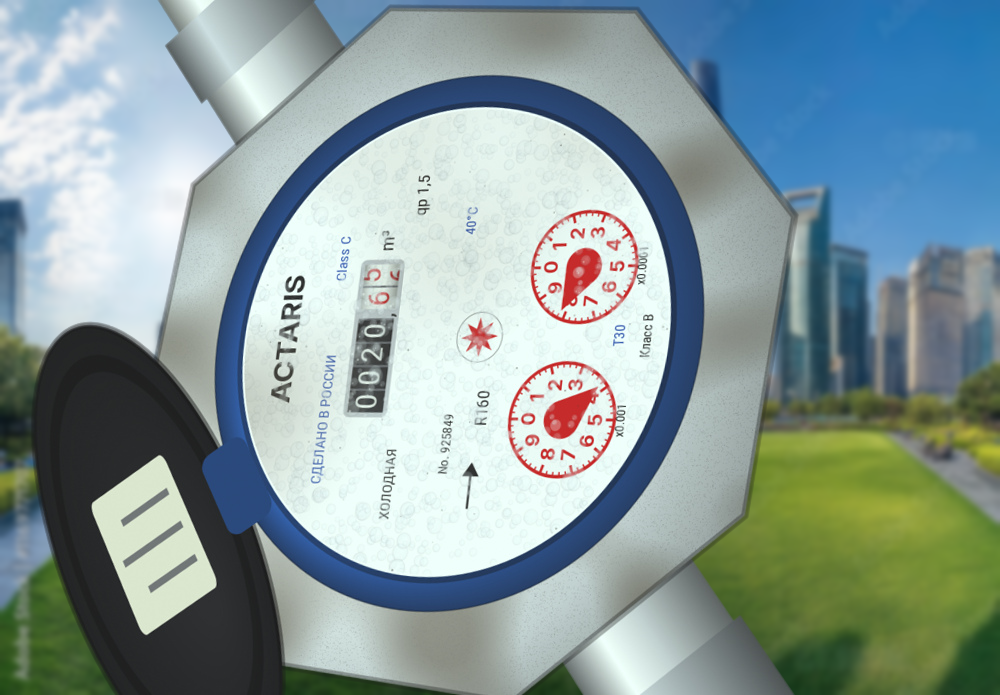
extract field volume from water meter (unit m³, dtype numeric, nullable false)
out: 20.6538 m³
